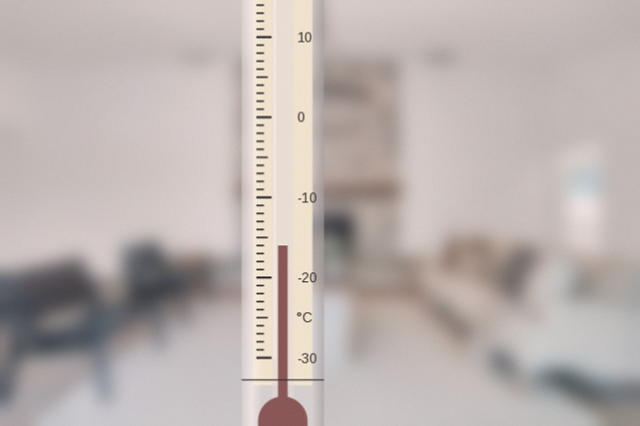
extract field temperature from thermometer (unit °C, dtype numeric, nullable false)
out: -16 °C
